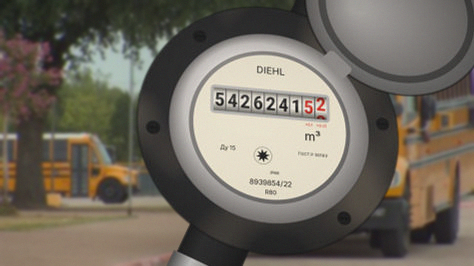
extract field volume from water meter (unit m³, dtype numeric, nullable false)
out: 5426241.52 m³
